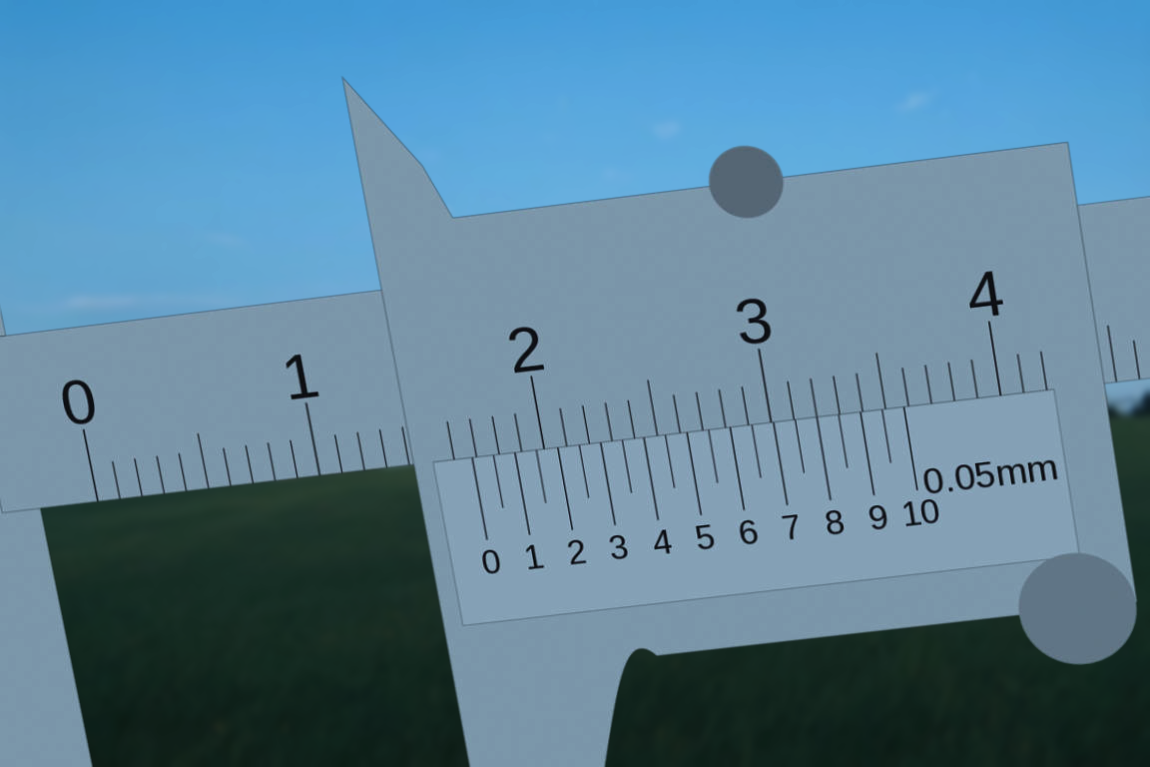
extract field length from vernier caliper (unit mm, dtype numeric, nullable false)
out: 16.80 mm
